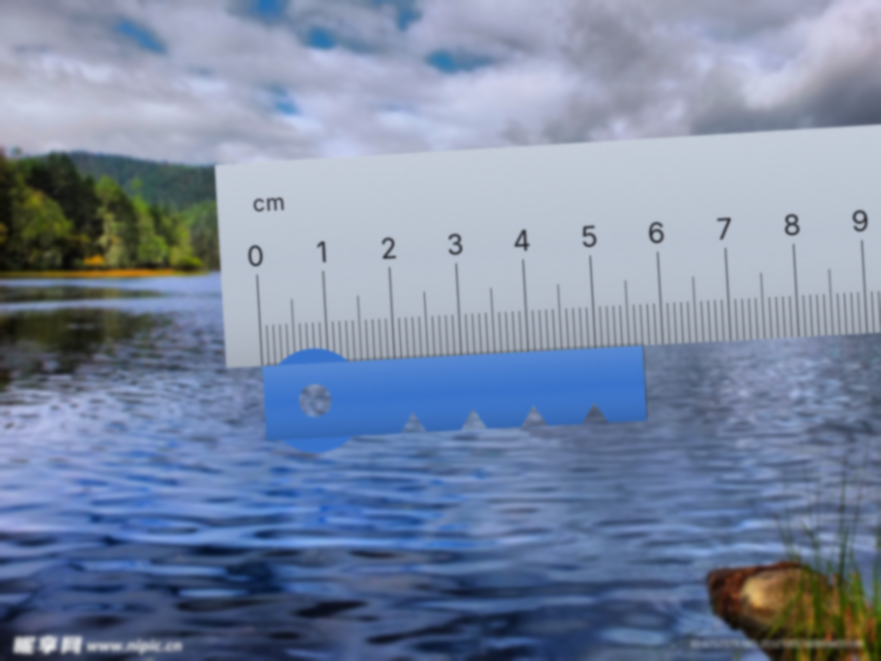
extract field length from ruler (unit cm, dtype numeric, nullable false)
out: 5.7 cm
